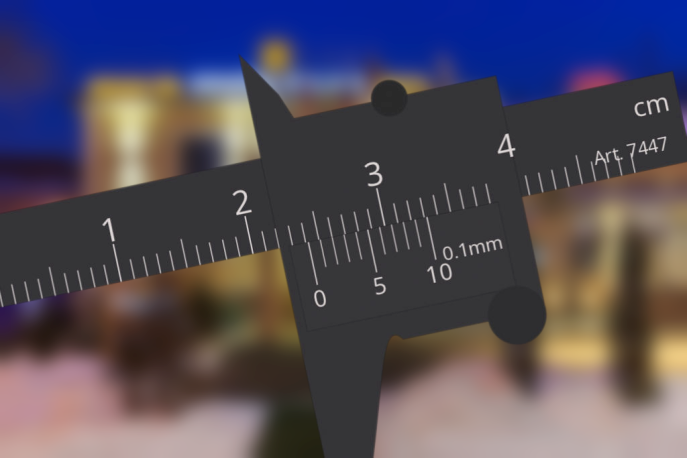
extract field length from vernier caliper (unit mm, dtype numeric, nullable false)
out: 24.2 mm
